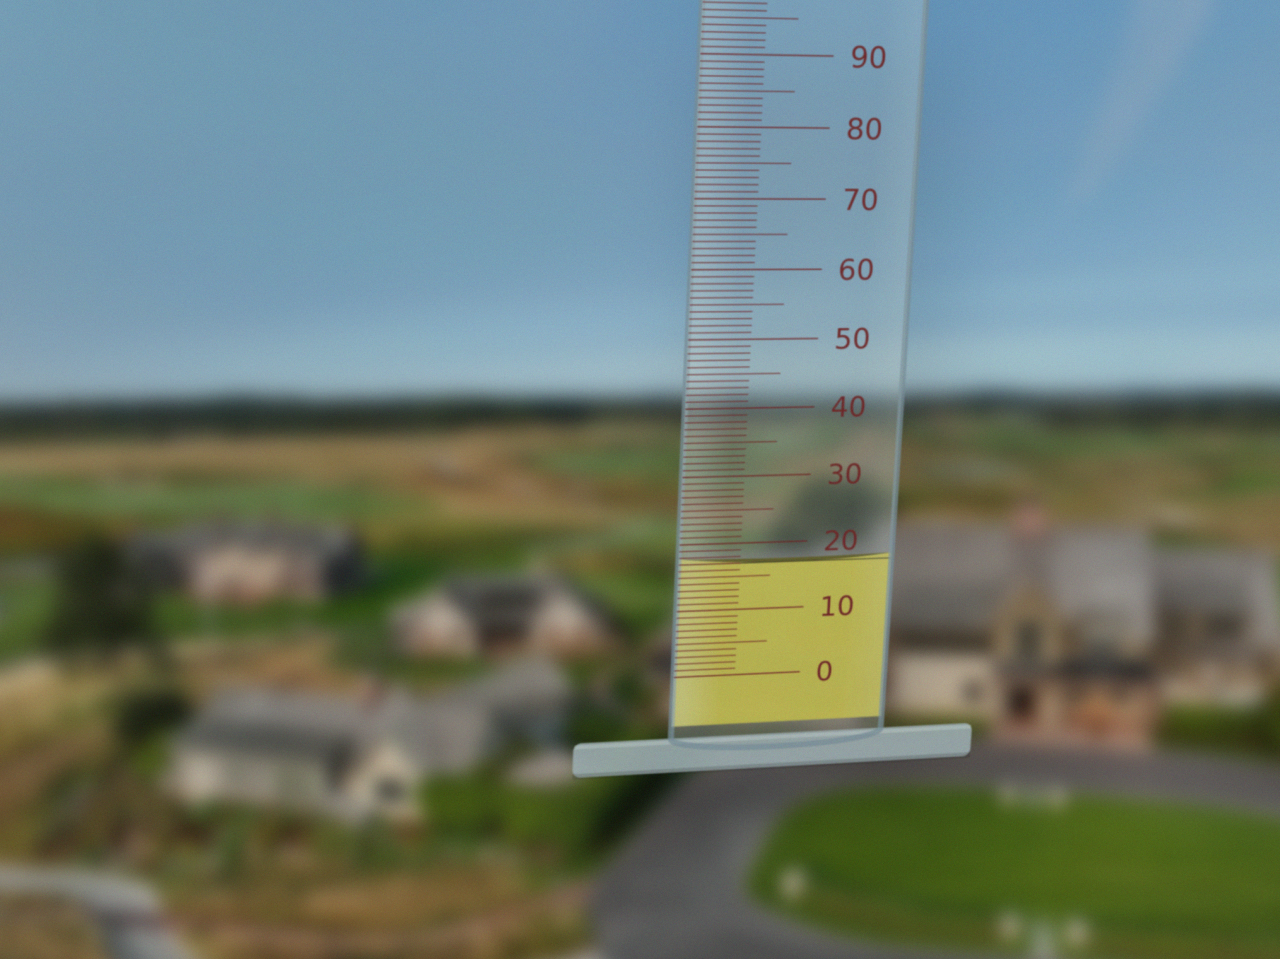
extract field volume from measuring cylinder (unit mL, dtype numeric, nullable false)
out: 17 mL
